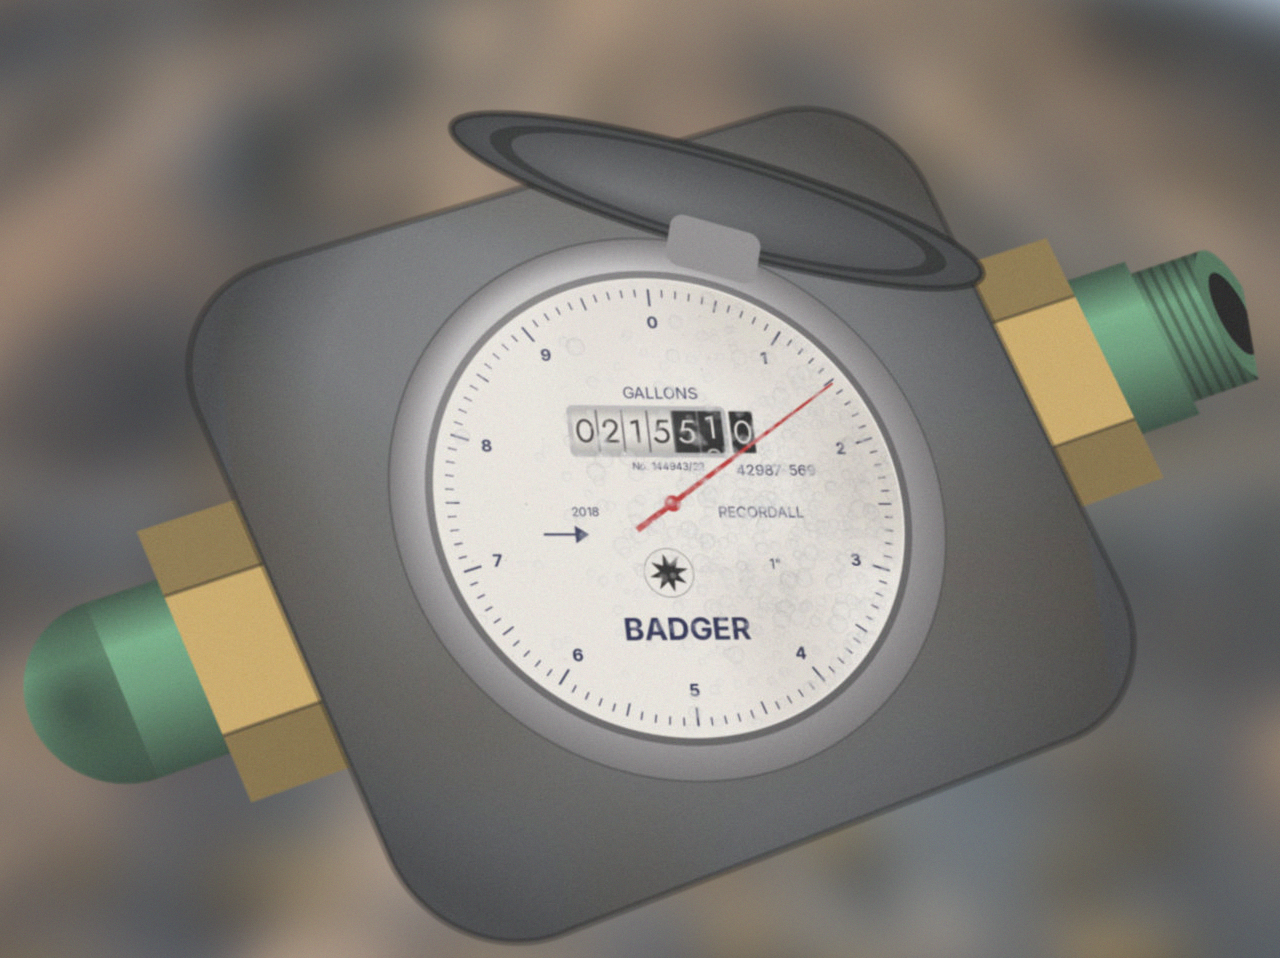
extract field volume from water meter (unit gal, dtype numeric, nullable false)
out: 215511.5 gal
